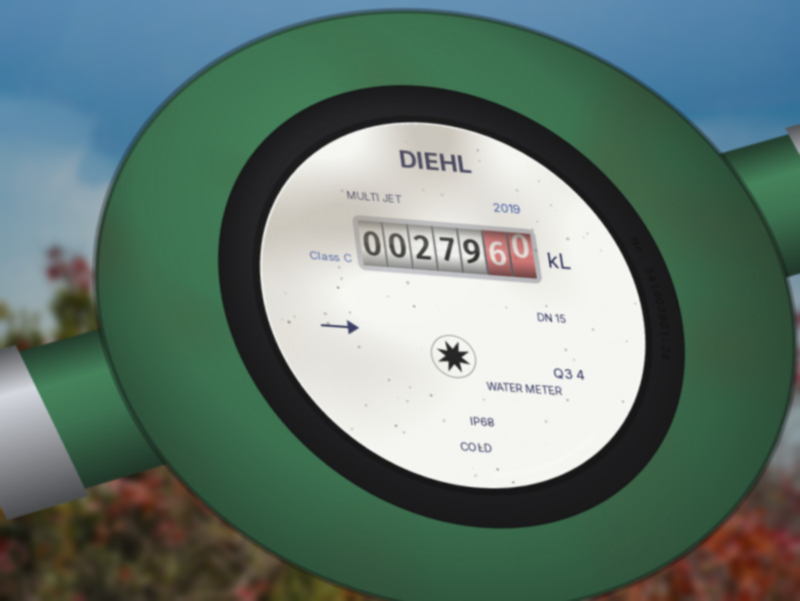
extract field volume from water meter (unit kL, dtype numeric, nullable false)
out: 279.60 kL
